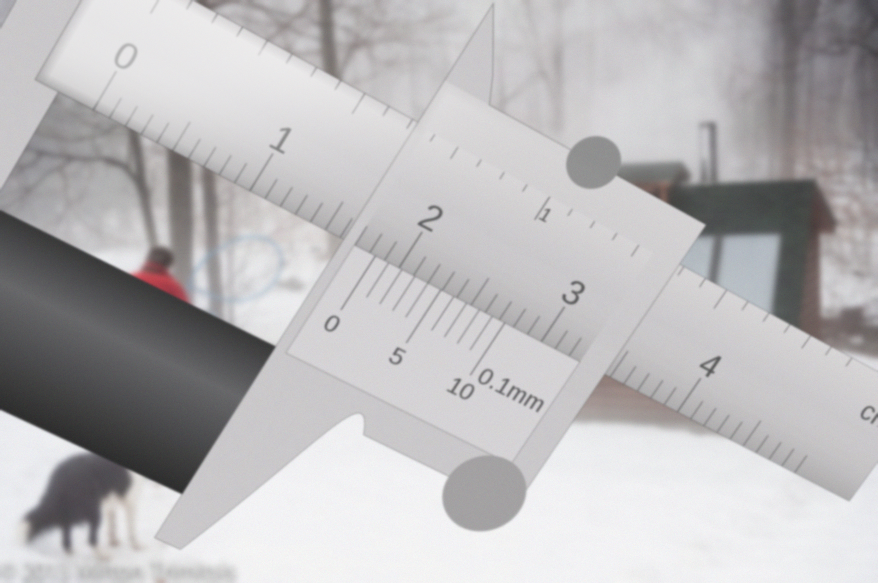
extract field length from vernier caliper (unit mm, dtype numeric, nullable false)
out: 18.4 mm
